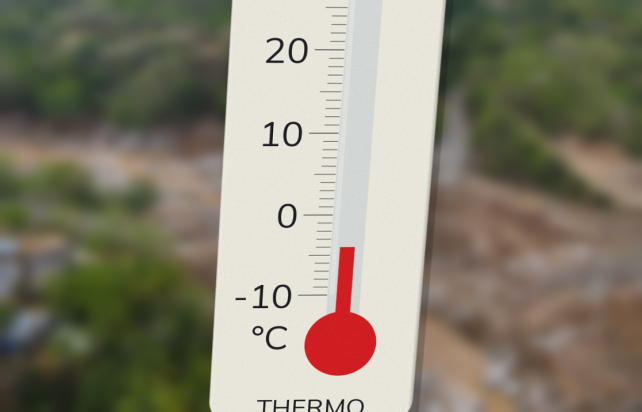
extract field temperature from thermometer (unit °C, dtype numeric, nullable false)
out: -4 °C
